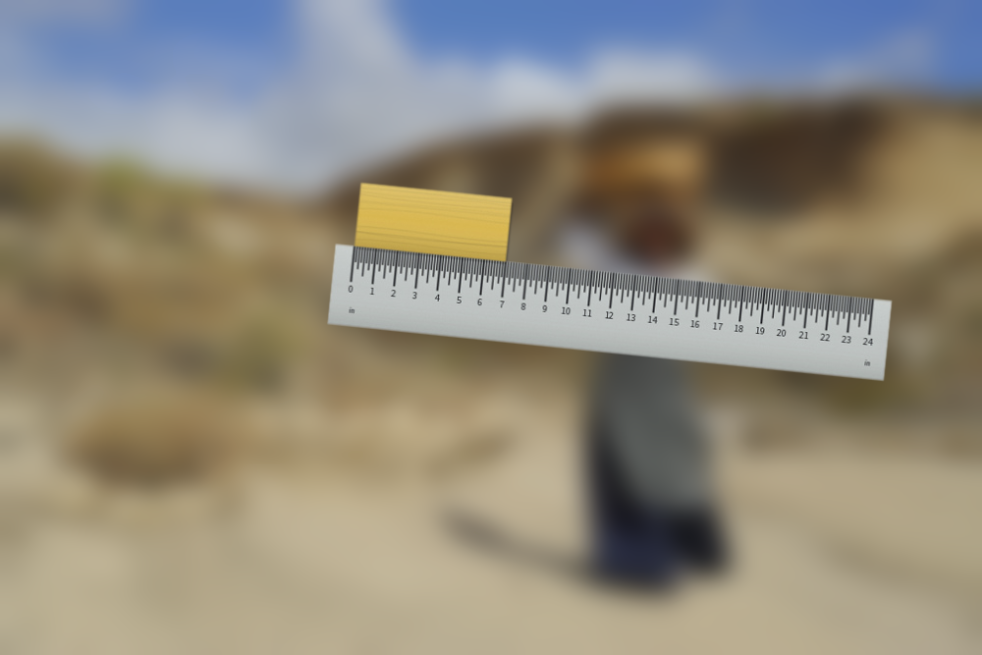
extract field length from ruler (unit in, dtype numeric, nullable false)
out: 7 in
